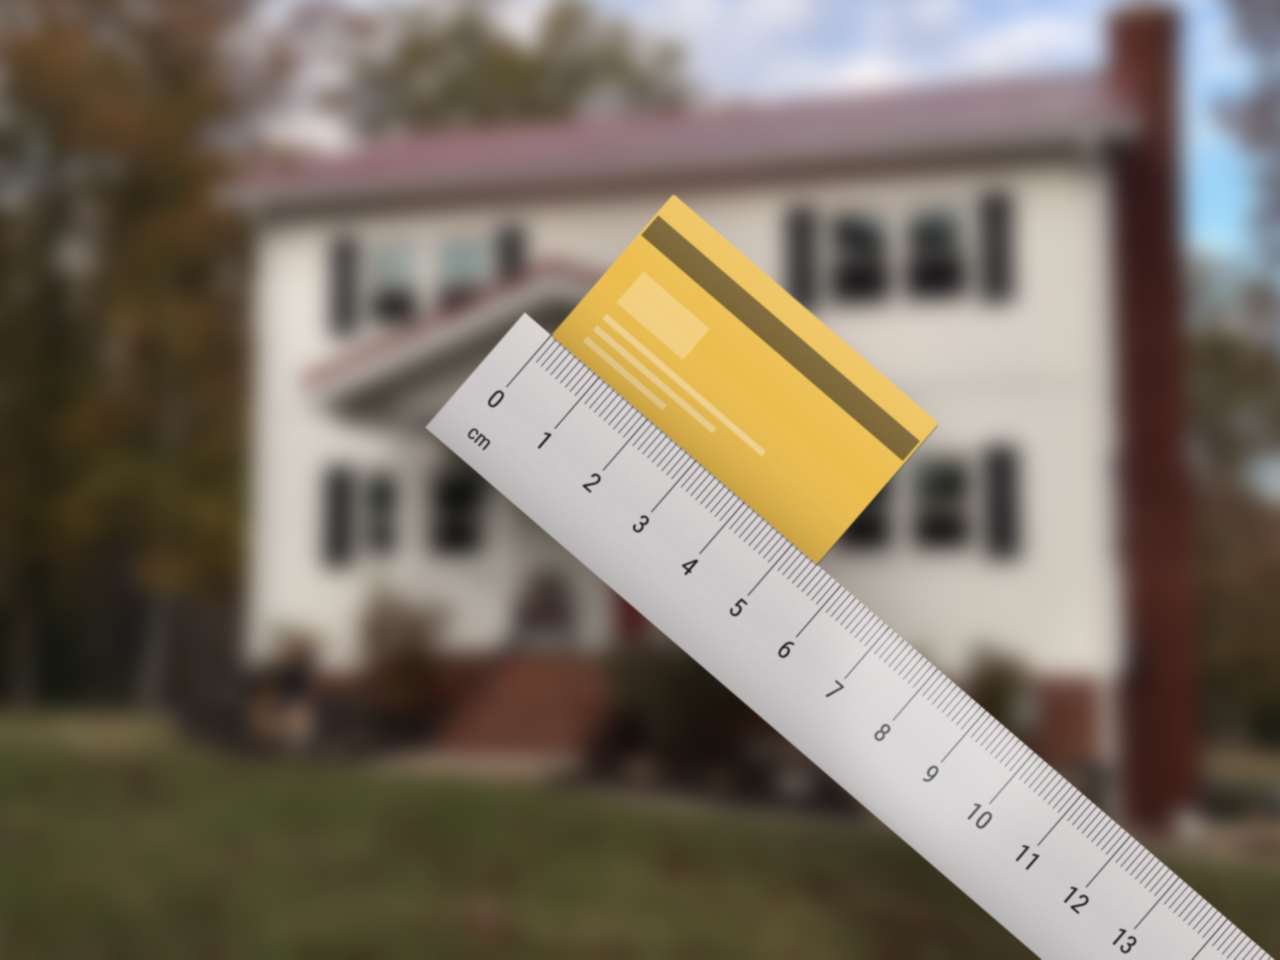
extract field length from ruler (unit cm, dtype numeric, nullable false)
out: 5.5 cm
